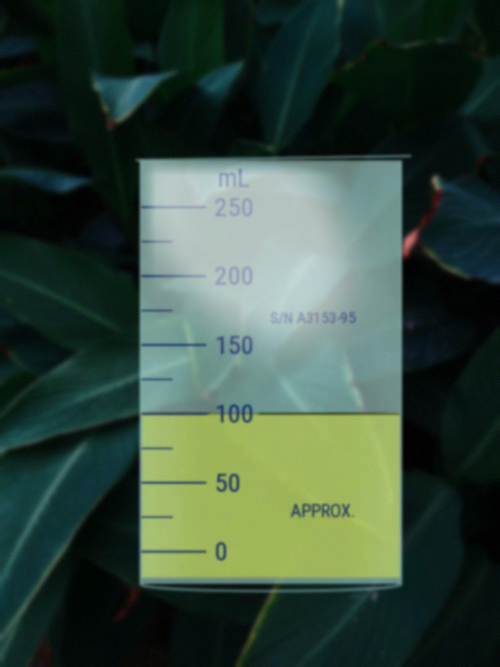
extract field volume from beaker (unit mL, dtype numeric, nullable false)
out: 100 mL
